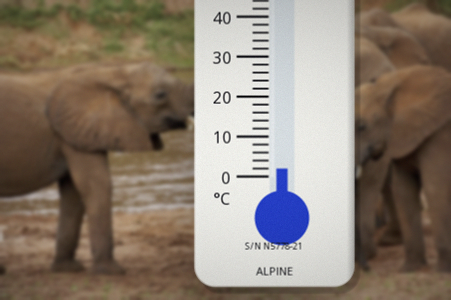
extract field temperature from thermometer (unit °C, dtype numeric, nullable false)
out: 2 °C
